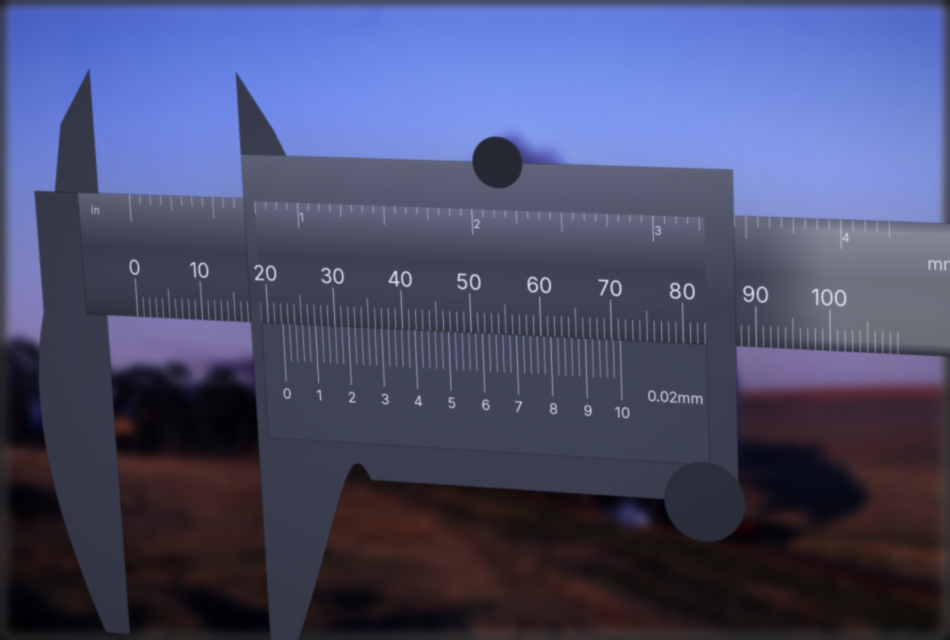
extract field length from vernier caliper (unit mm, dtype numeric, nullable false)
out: 22.2 mm
